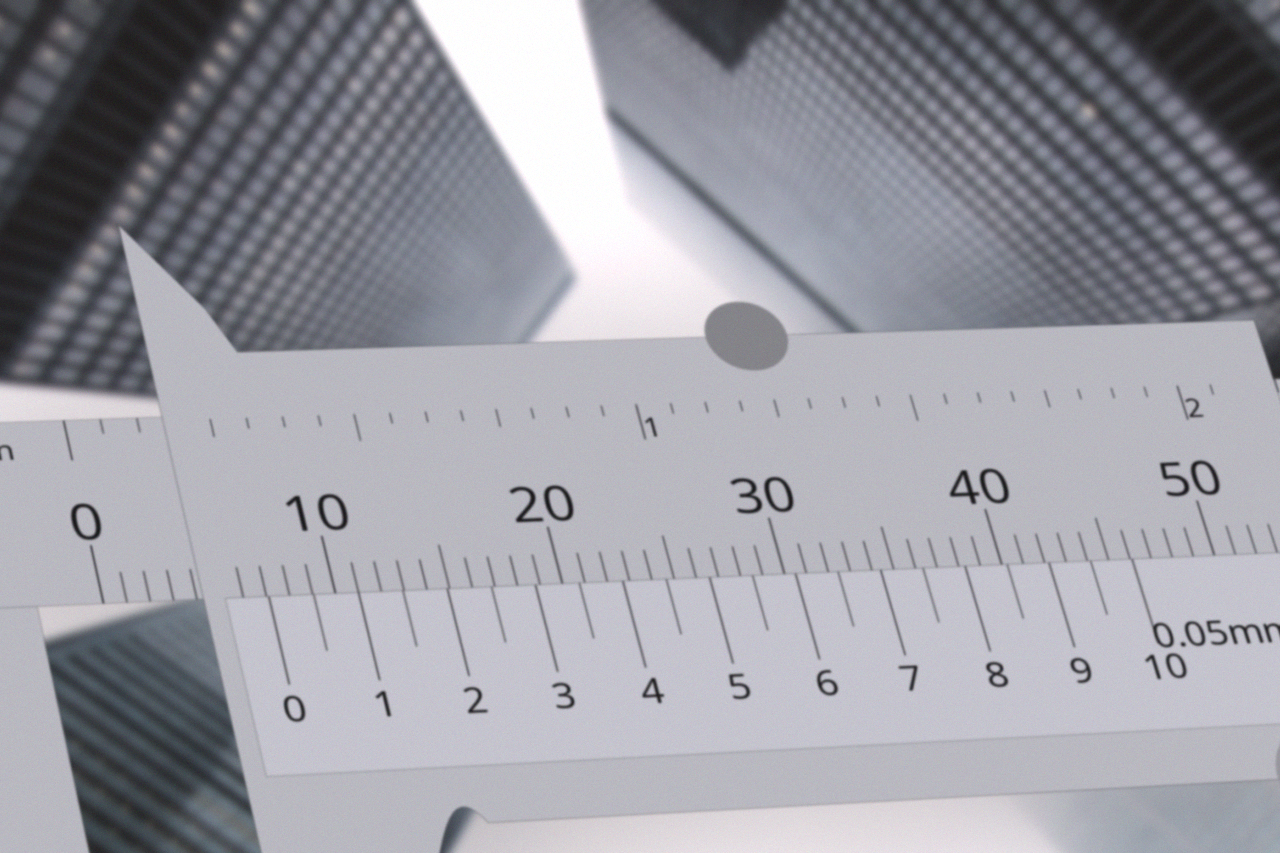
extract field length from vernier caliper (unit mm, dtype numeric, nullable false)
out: 7.1 mm
